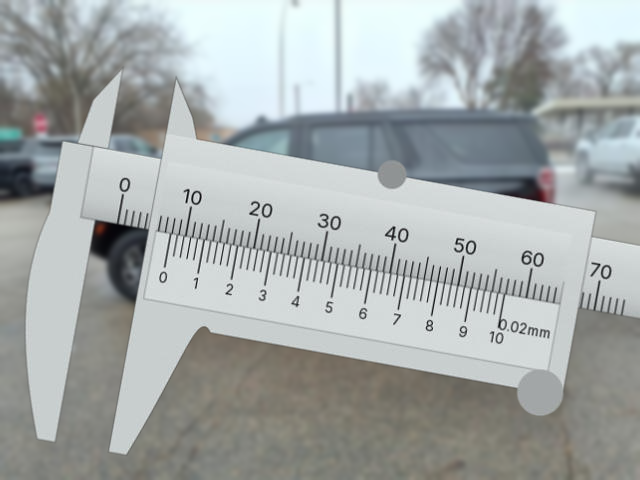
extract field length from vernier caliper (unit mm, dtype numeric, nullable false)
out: 7.8 mm
